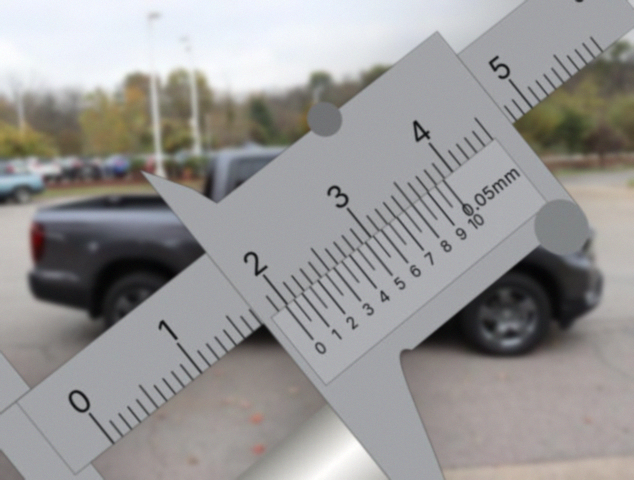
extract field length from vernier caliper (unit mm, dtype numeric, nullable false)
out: 19.8 mm
